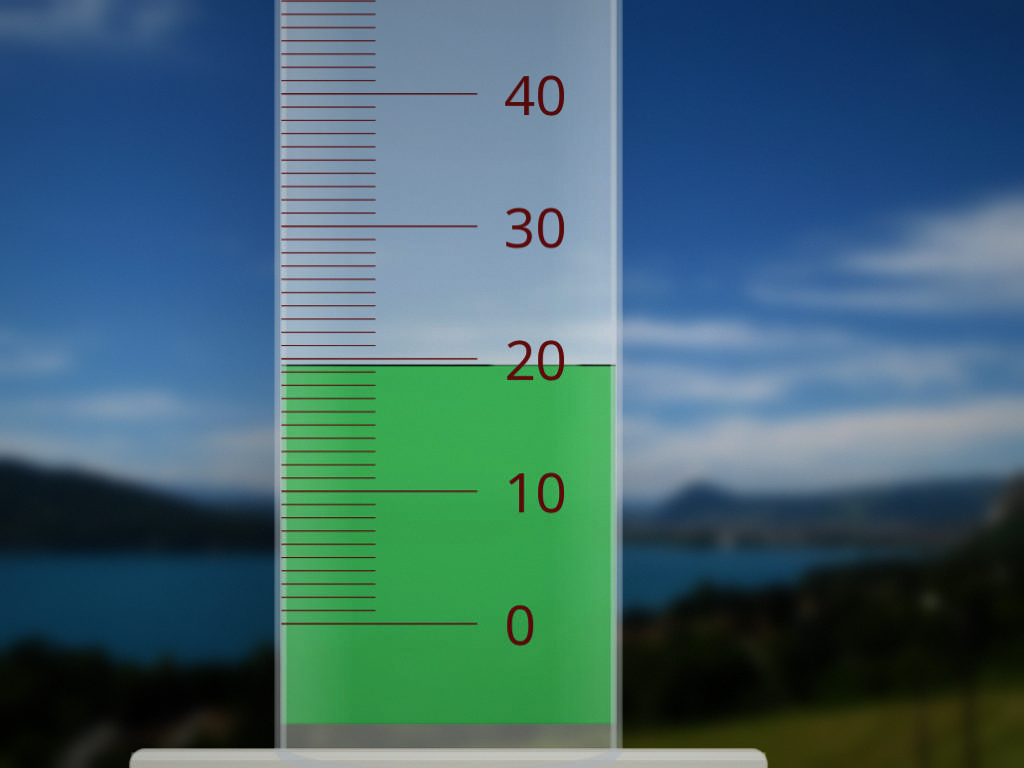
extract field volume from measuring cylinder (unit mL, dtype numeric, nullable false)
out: 19.5 mL
